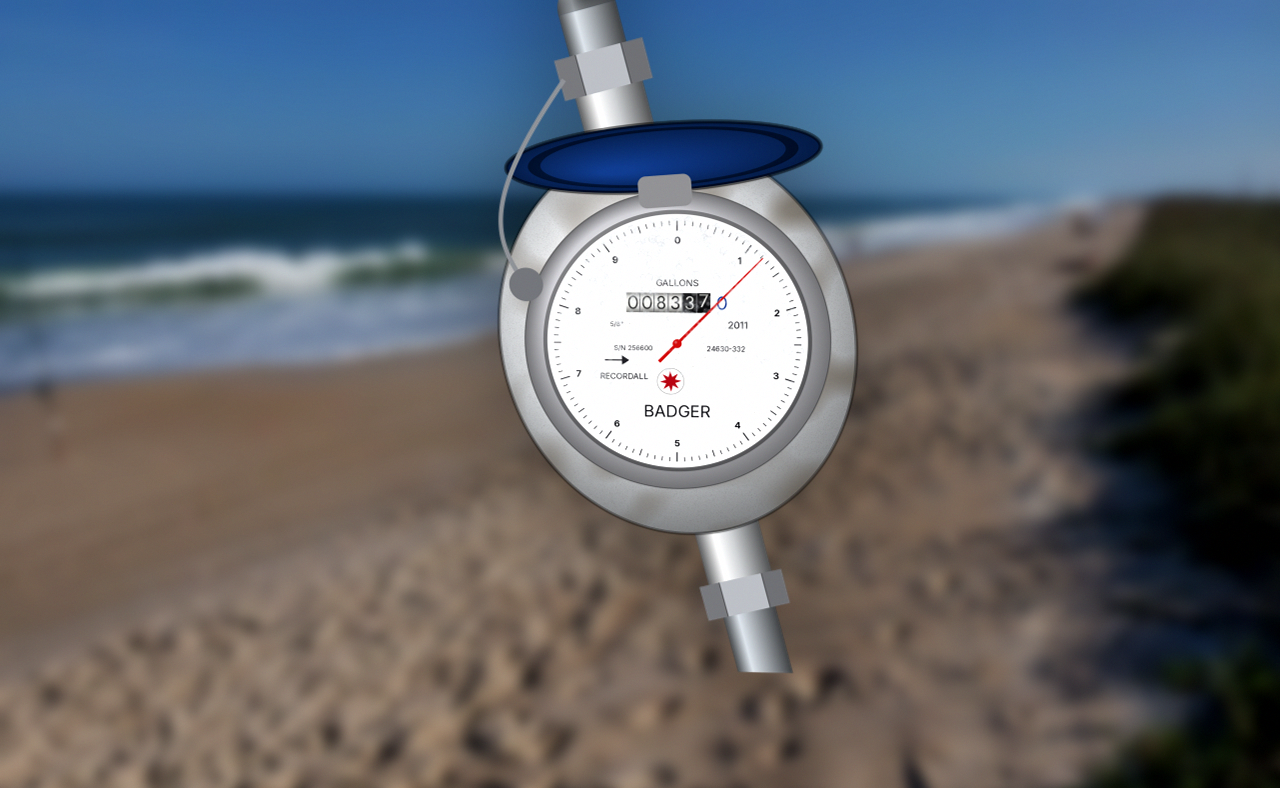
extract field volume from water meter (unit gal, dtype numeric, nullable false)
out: 83371.2 gal
